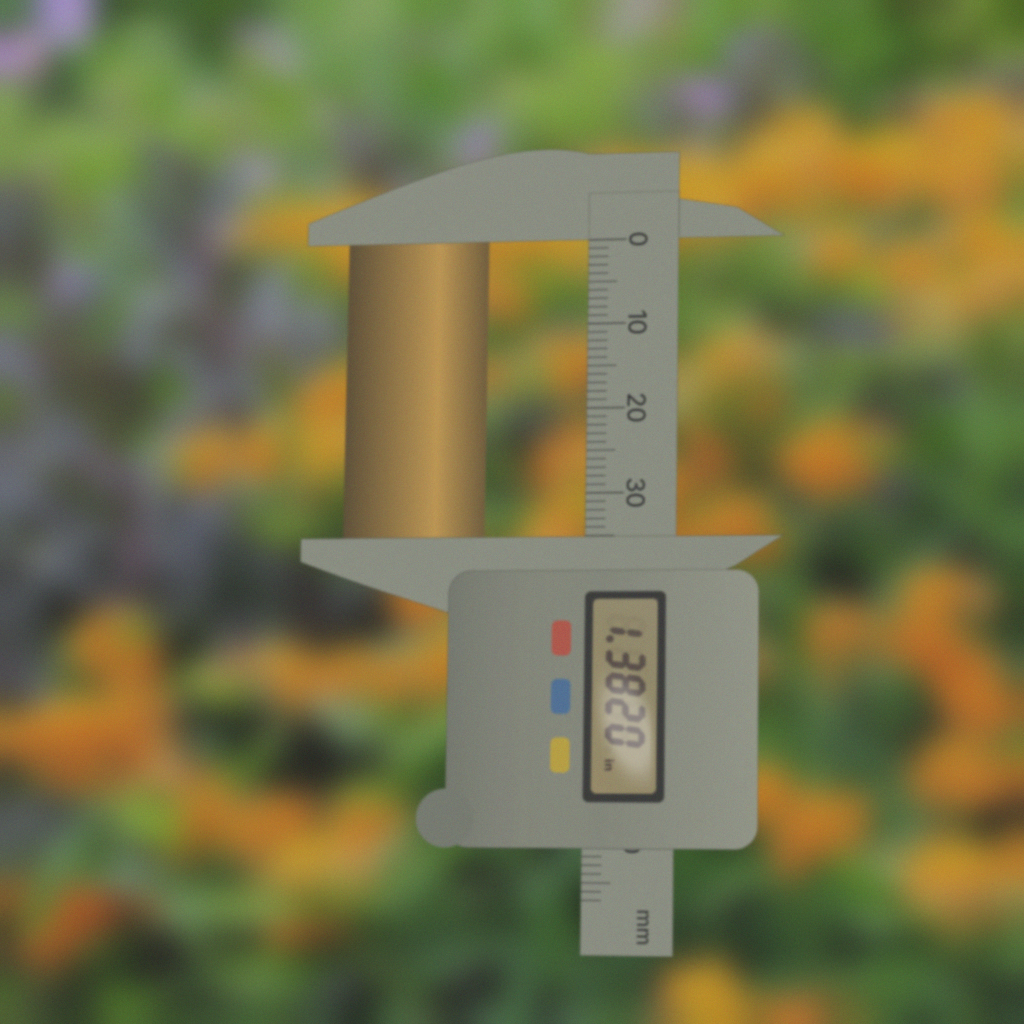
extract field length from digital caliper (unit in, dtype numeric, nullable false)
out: 1.3820 in
